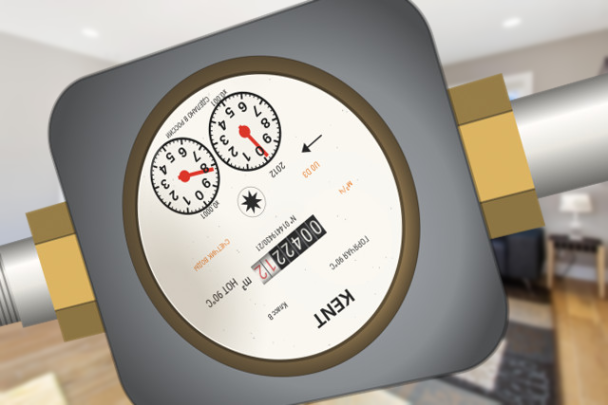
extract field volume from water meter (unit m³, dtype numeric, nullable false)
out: 422.1198 m³
